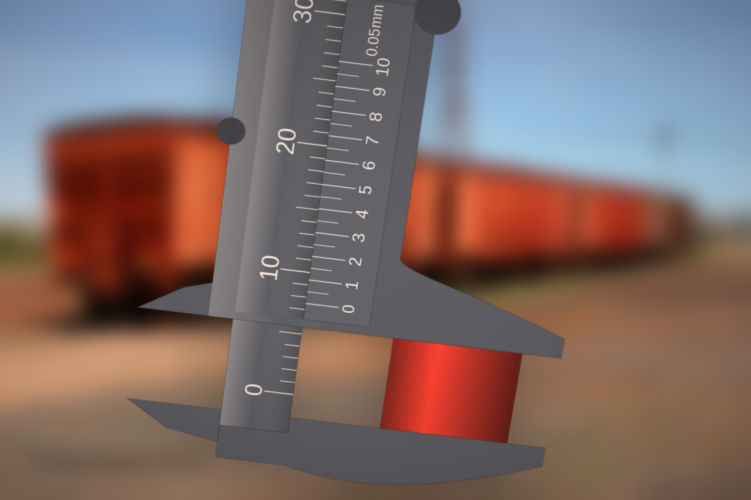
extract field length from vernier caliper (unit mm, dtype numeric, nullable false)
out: 7.5 mm
